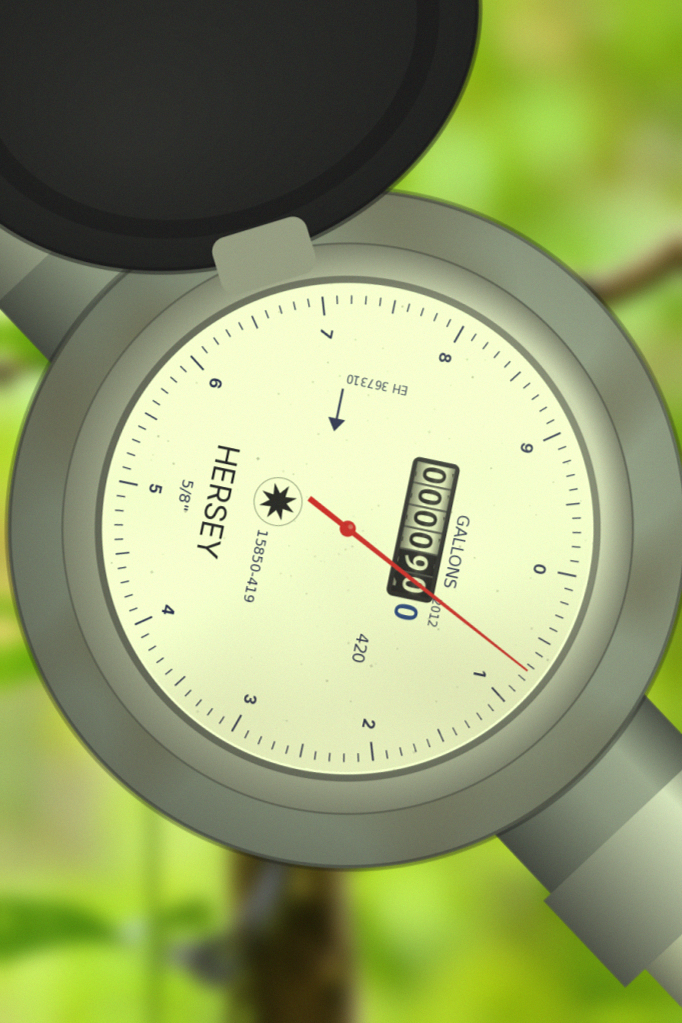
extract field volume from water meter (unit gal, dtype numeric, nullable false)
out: 900.7 gal
